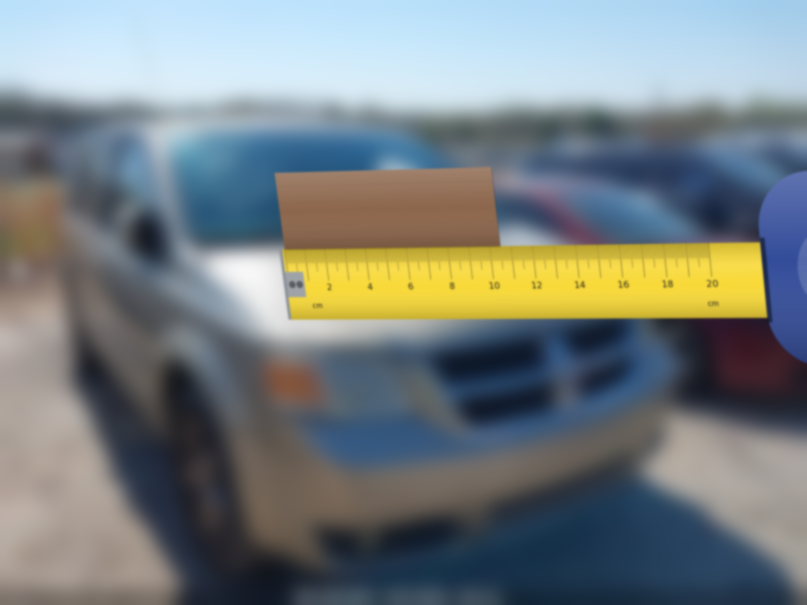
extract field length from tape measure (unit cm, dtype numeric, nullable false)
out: 10.5 cm
